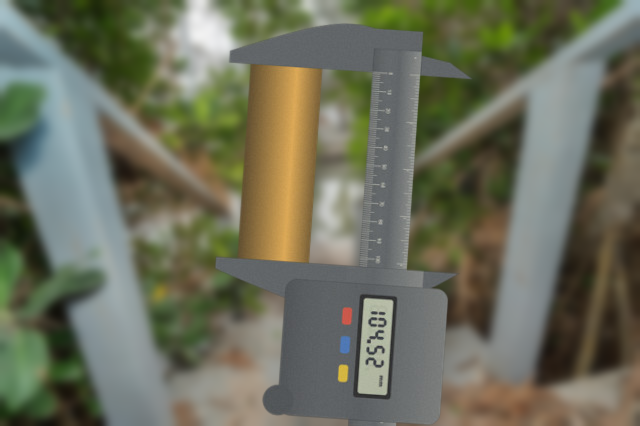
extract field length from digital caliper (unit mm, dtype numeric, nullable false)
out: 104.52 mm
